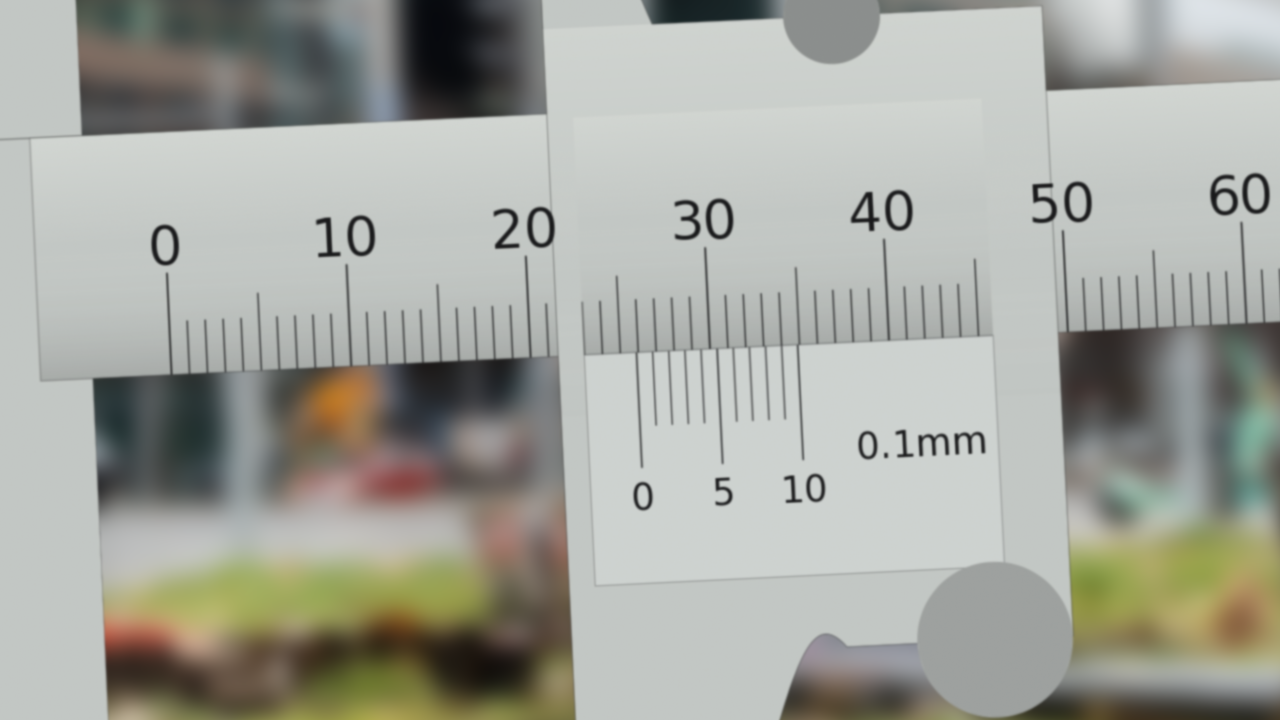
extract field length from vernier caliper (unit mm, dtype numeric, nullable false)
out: 25.9 mm
